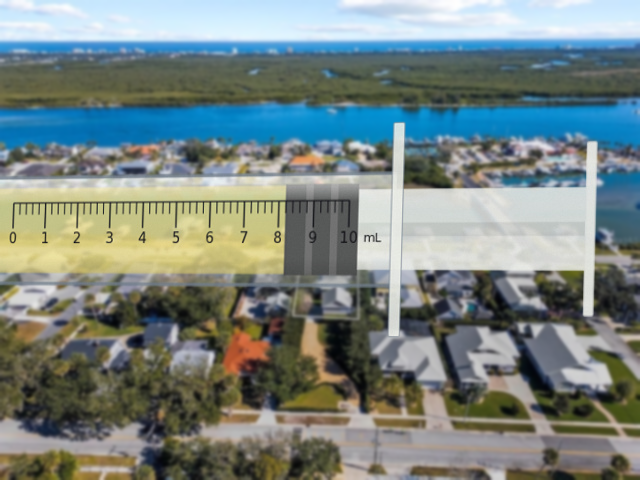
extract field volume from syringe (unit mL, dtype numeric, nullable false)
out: 8.2 mL
